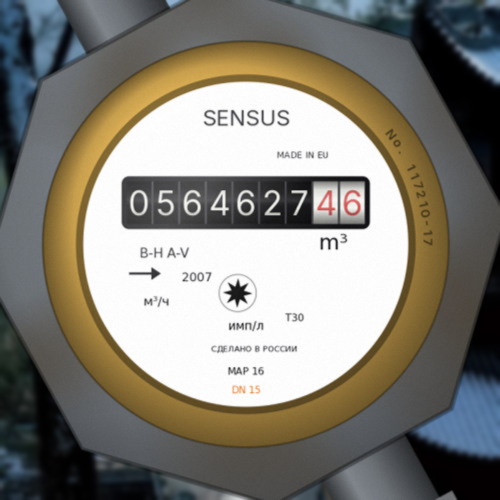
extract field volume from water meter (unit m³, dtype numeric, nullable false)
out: 564627.46 m³
